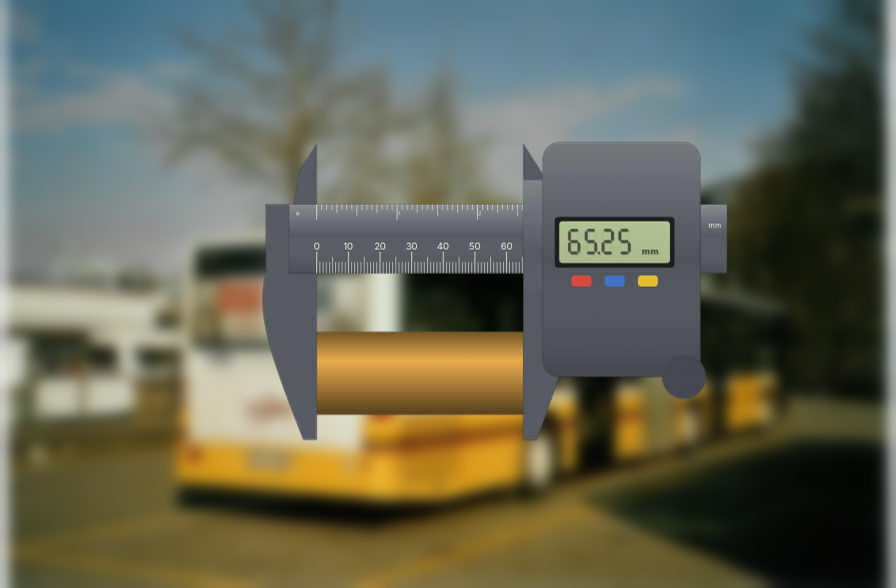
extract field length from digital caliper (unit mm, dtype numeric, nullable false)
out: 65.25 mm
